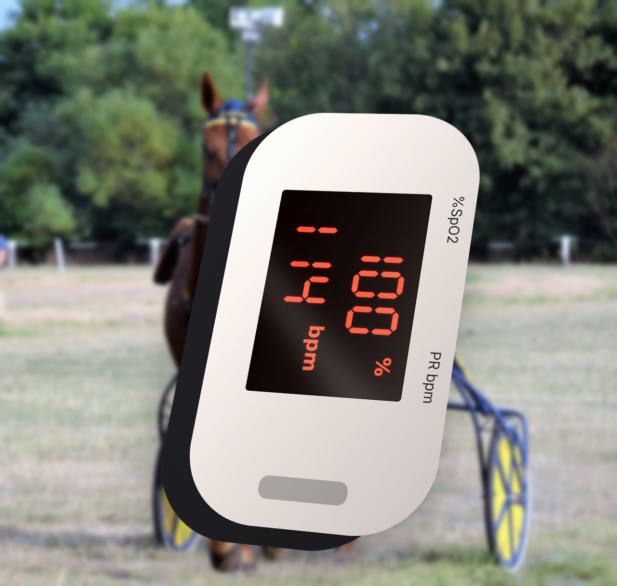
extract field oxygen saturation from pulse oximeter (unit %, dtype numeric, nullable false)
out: 100 %
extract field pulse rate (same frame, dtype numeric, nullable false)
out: 114 bpm
